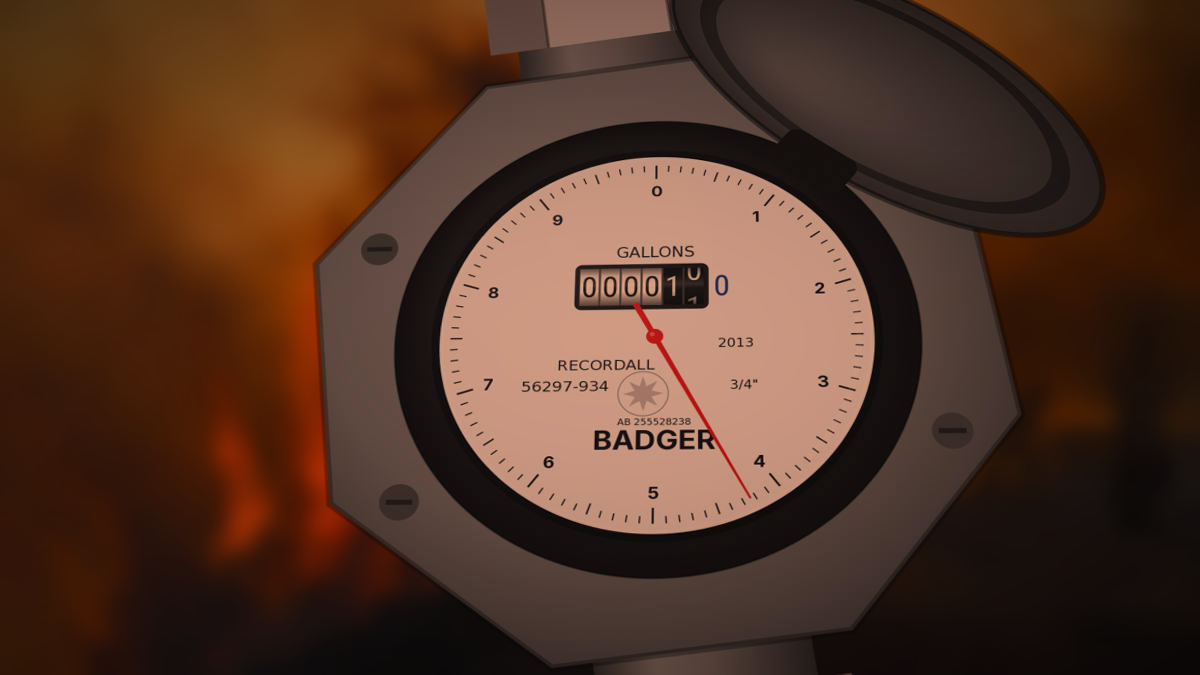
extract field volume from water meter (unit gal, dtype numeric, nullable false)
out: 104.2 gal
